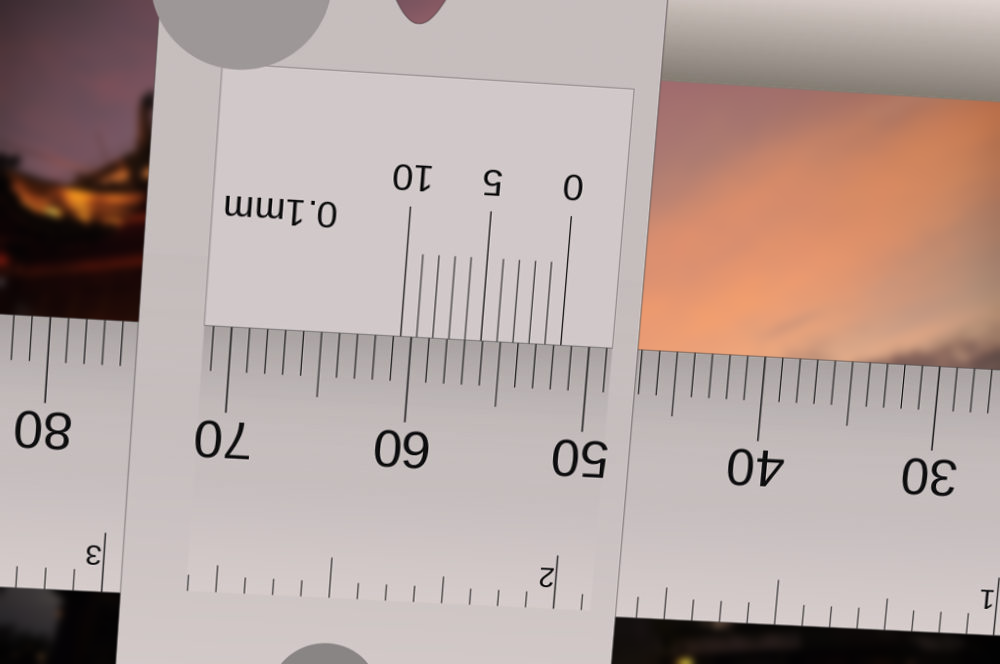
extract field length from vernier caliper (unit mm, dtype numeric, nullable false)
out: 51.6 mm
